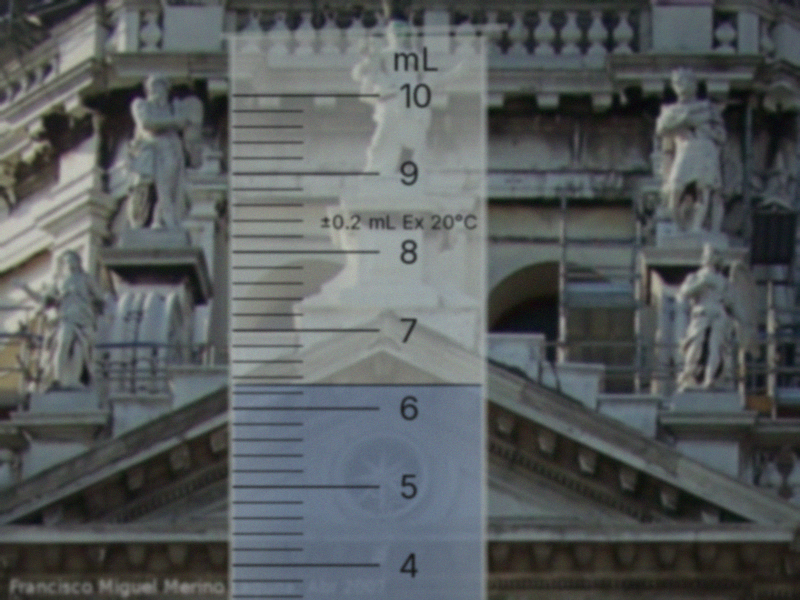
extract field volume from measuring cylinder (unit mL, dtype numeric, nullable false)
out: 6.3 mL
